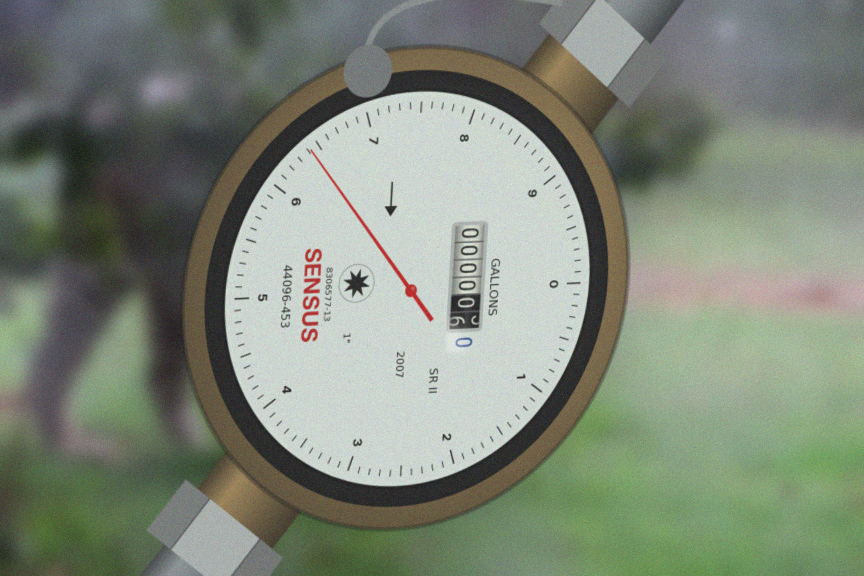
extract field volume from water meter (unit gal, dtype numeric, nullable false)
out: 56.4 gal
